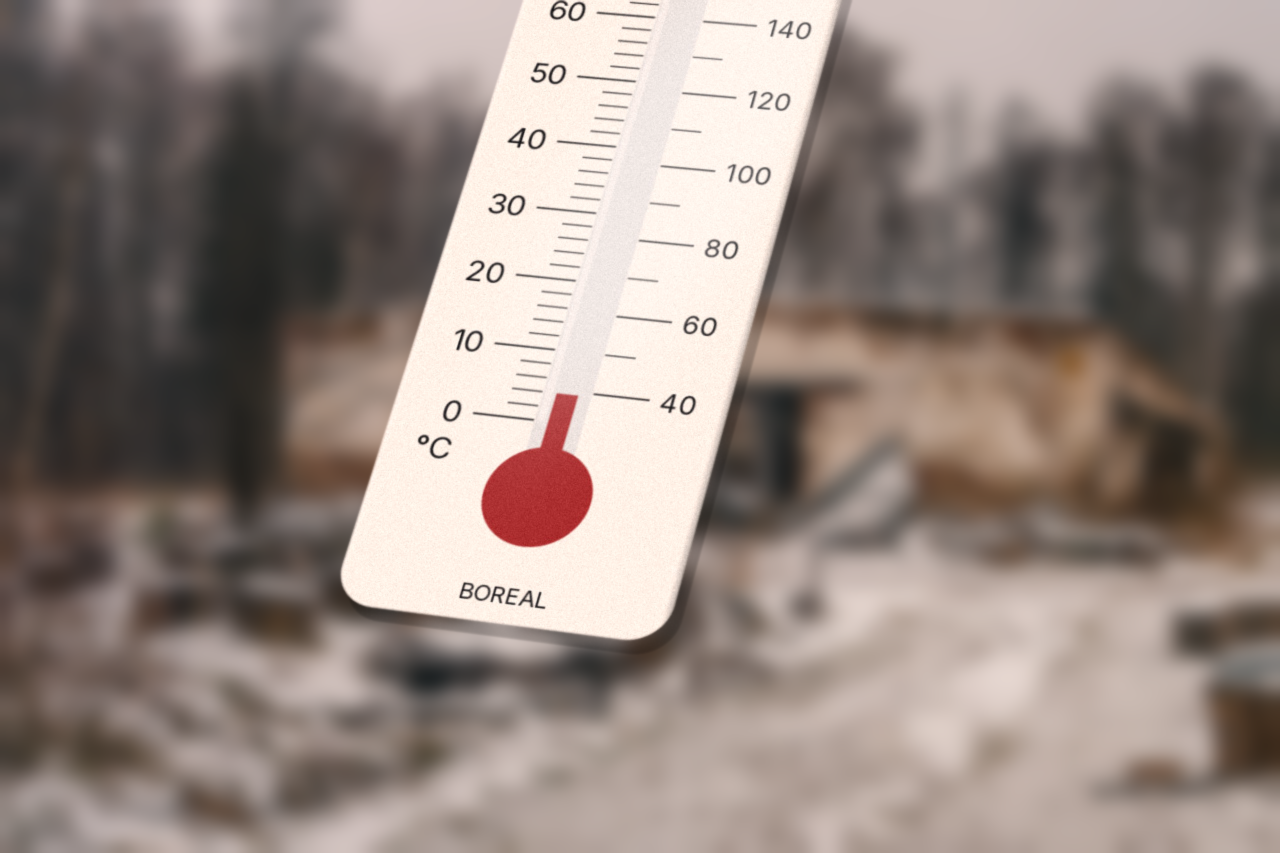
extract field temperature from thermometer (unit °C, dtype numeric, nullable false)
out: 4 °C
